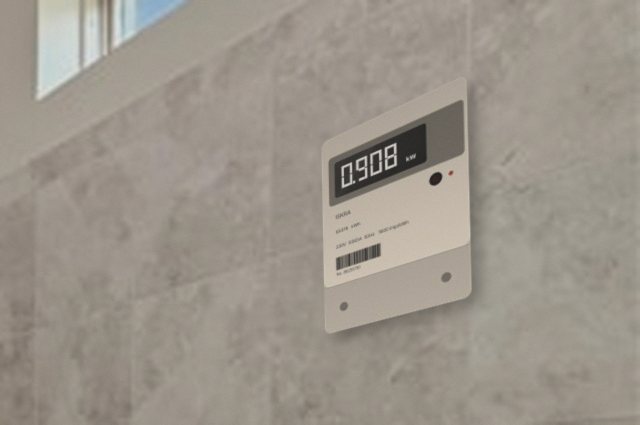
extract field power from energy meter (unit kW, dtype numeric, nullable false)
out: 0.908 kW
